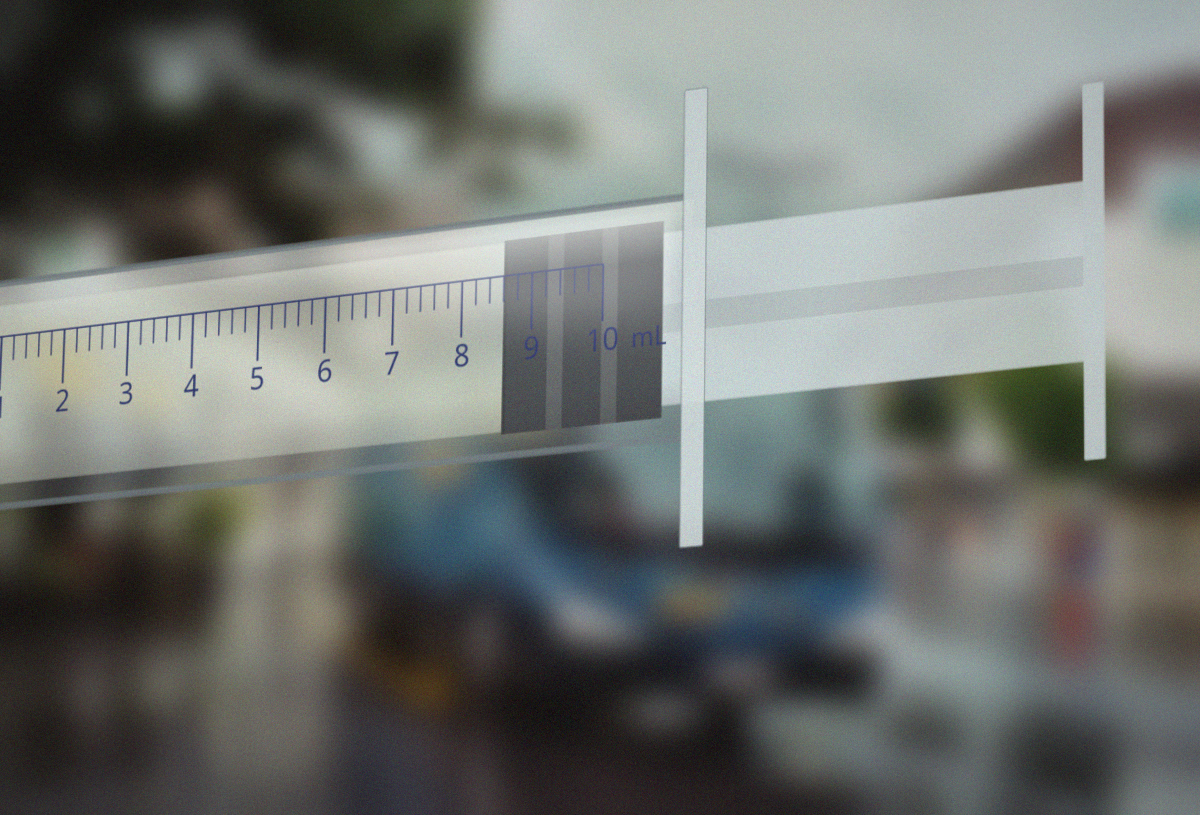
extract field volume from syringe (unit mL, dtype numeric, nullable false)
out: 8.6 mL
